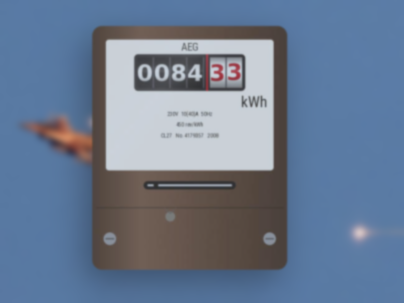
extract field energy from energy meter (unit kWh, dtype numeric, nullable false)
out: 84.33 kWh
